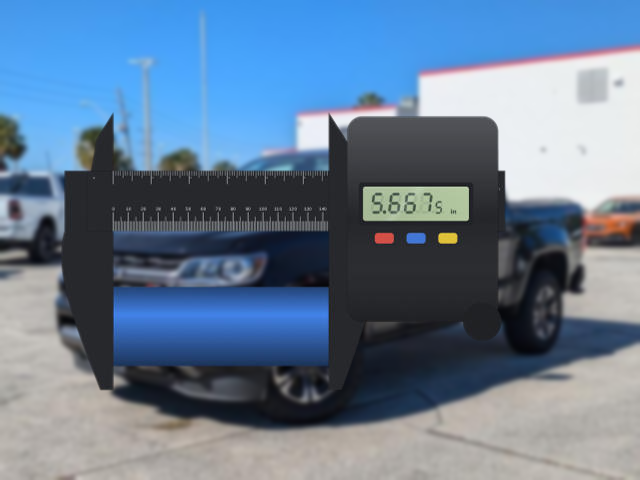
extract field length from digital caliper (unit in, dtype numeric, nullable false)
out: 5.6675 in
